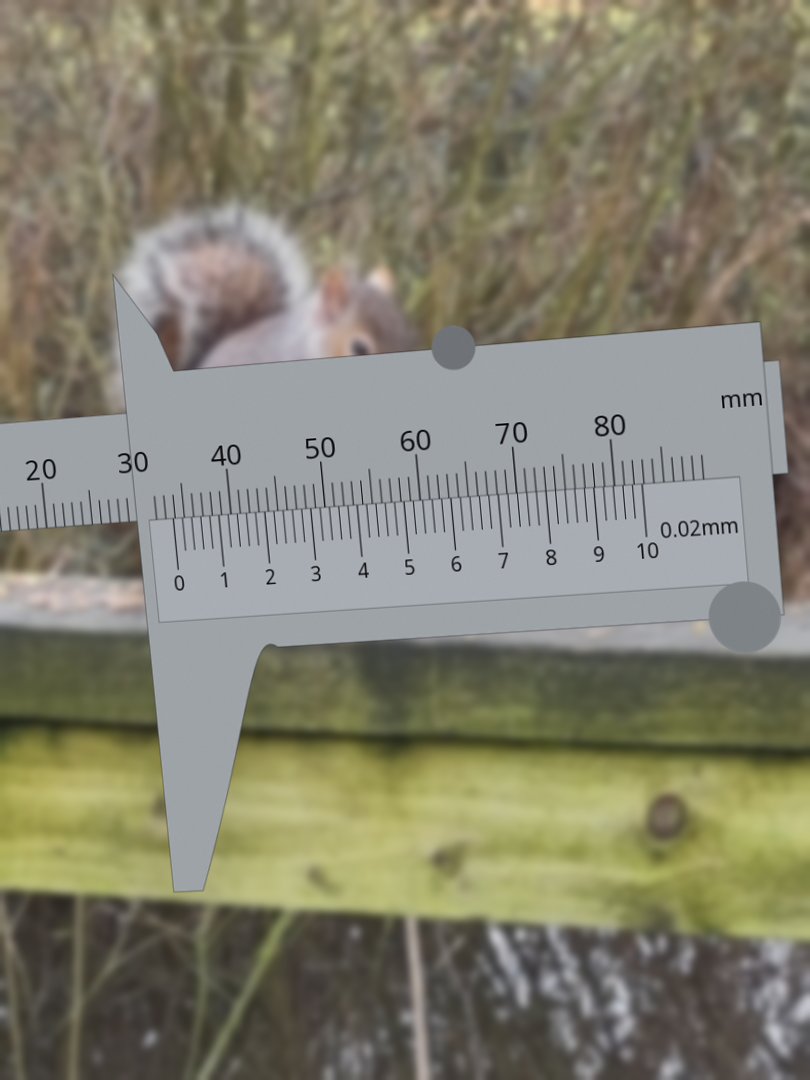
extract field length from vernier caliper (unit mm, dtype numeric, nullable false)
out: 33.8 mm
